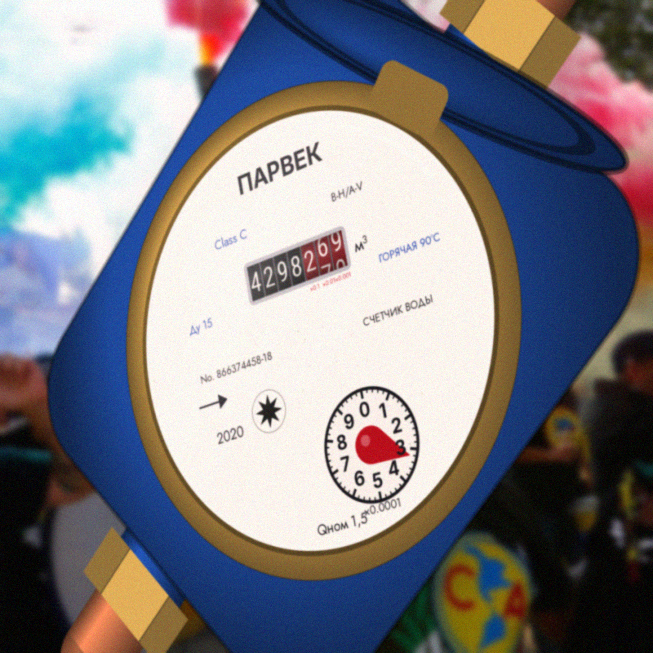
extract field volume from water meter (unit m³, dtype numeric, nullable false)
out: 4298.2693 m³
